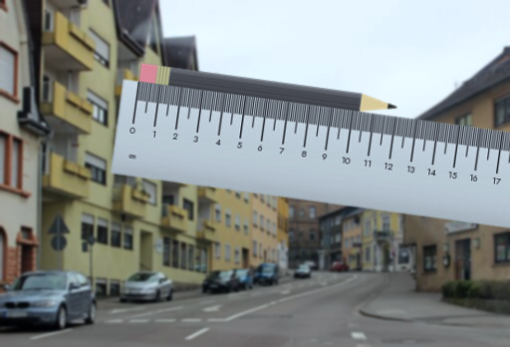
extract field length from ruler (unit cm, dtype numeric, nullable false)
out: 12 cm
